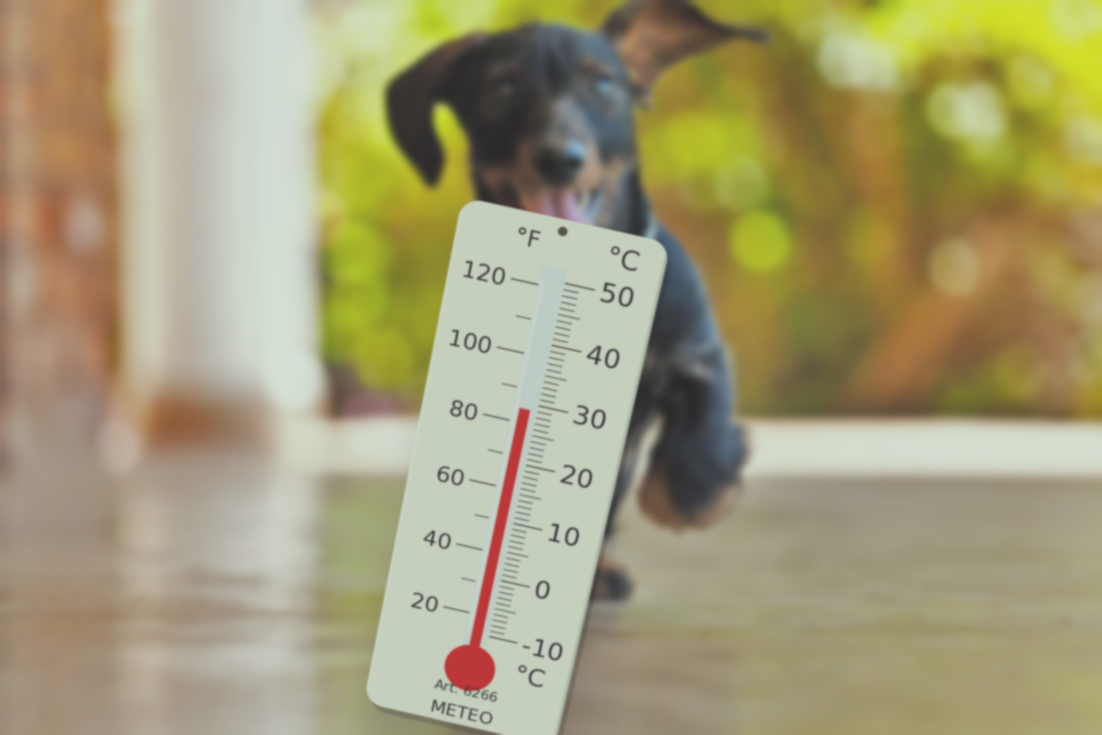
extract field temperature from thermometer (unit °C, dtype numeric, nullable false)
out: 29 °C
